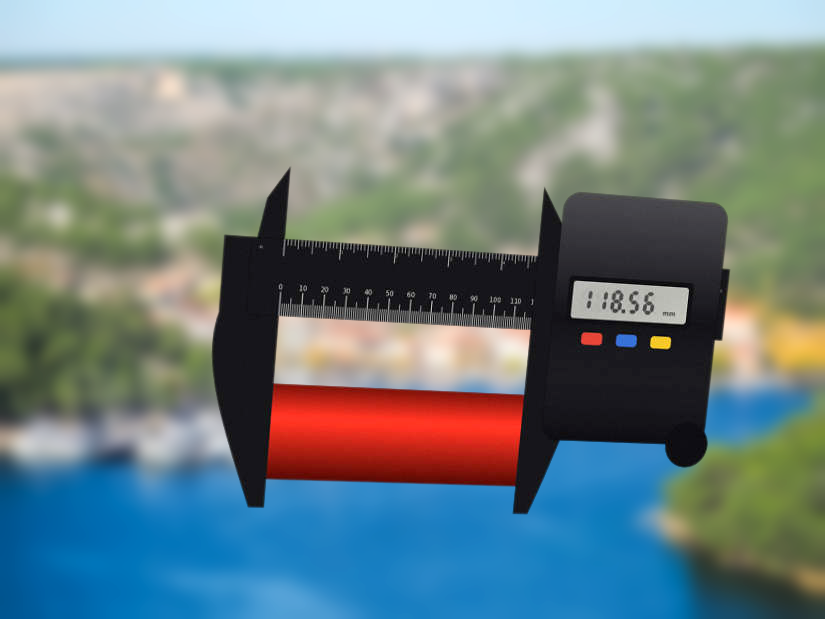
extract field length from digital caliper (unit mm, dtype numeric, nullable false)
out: 118.56 mm
